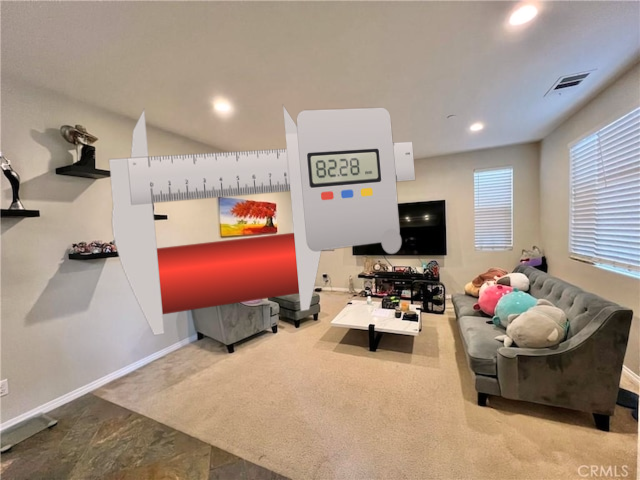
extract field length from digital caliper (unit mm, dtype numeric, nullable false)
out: 82.28 mm
